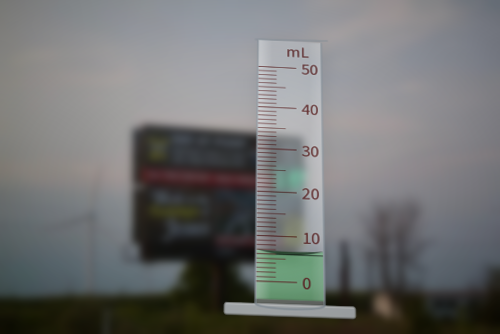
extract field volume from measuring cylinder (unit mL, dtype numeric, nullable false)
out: 6 mL
